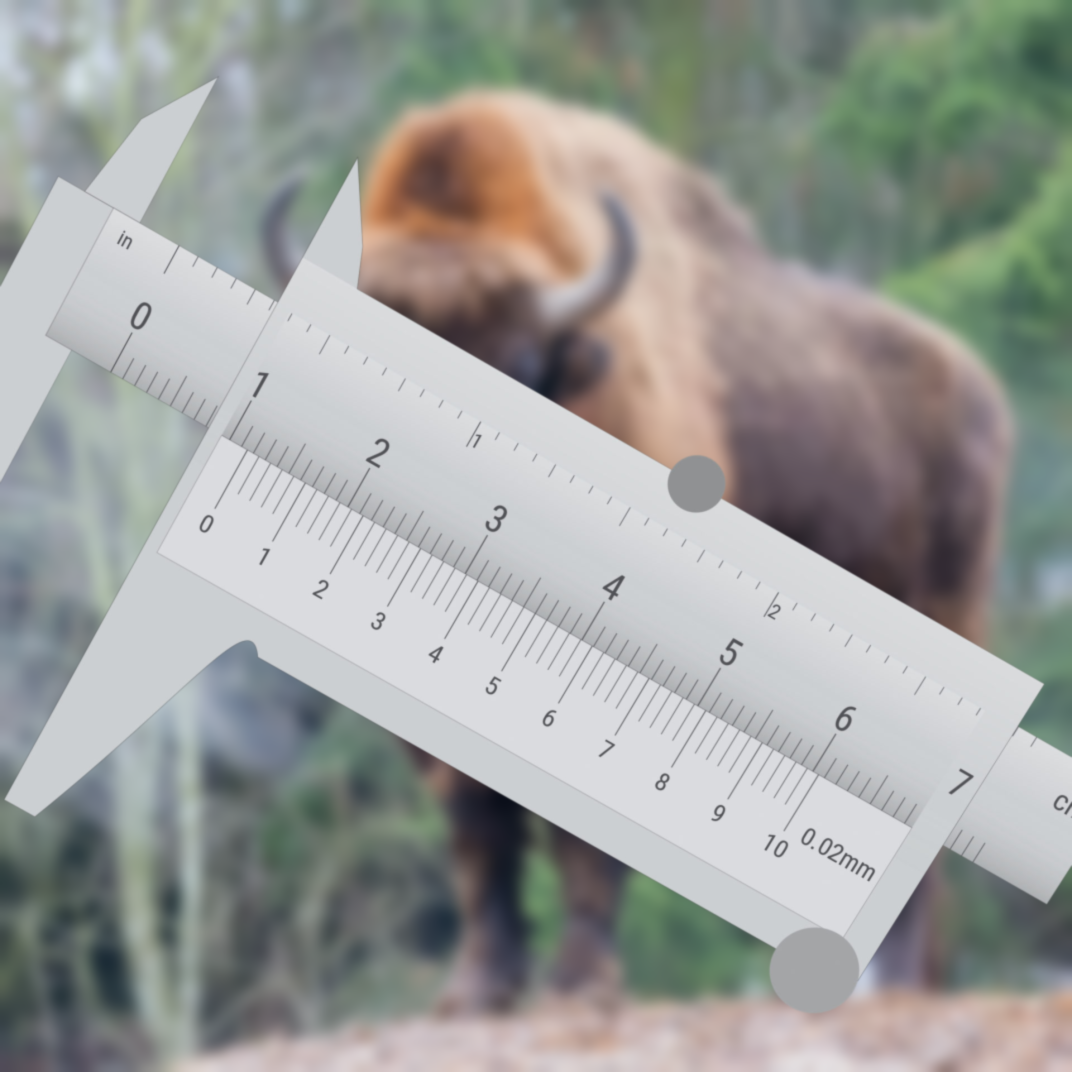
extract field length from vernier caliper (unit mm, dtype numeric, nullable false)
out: 11.5 mm
